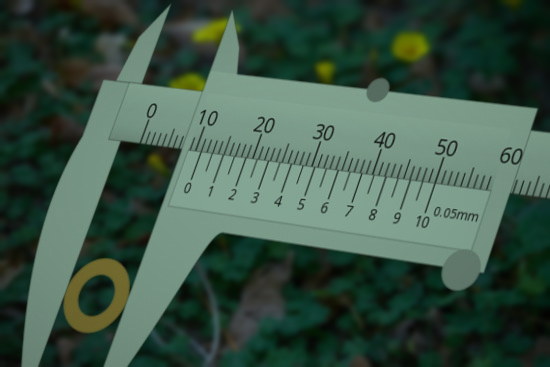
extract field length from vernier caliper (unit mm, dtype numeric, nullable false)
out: 11.0 mm
